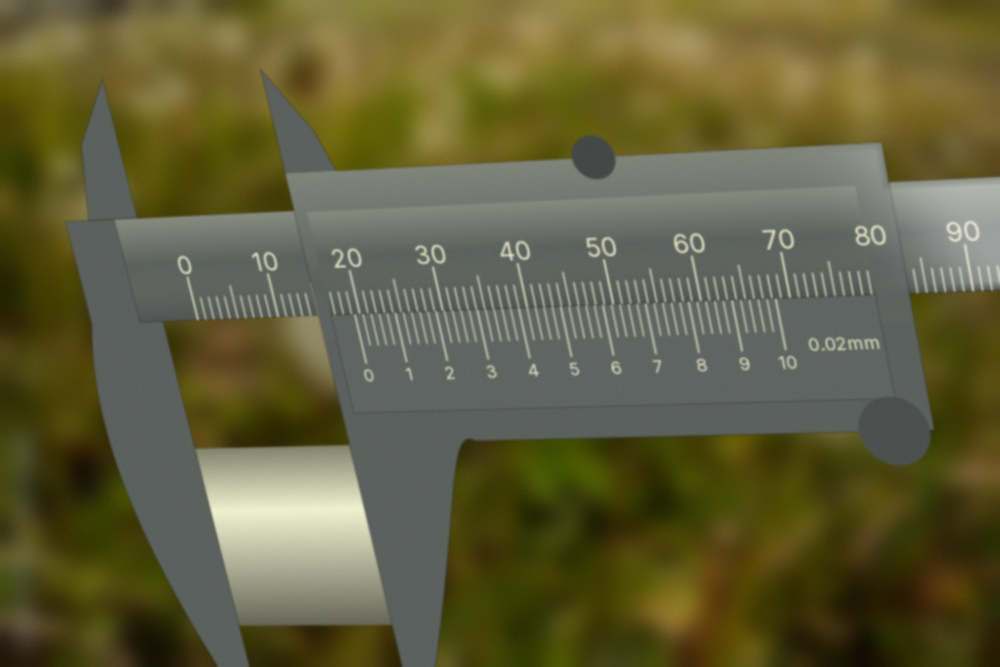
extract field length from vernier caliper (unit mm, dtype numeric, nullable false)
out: 19.4 mm
